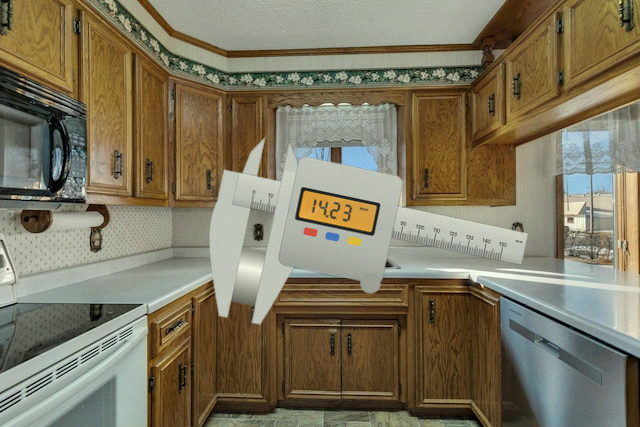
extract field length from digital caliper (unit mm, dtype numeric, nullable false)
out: 14.23 mm
